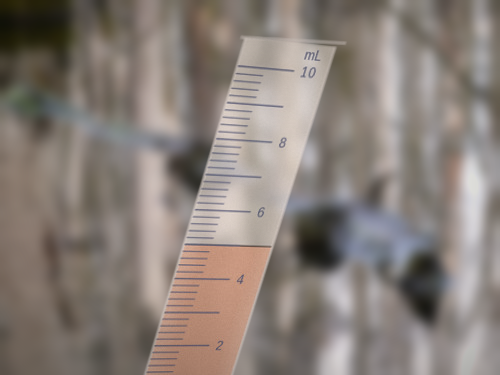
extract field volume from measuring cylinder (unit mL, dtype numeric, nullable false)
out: 5 mL
